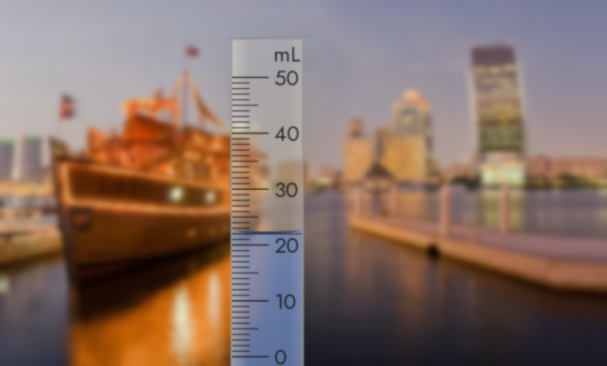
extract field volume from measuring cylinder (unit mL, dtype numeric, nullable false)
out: 22 mL
